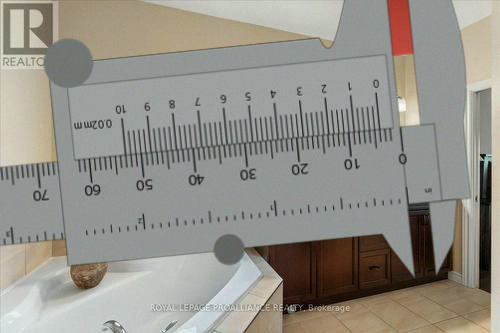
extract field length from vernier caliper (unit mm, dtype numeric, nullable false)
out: 4.0 mm
